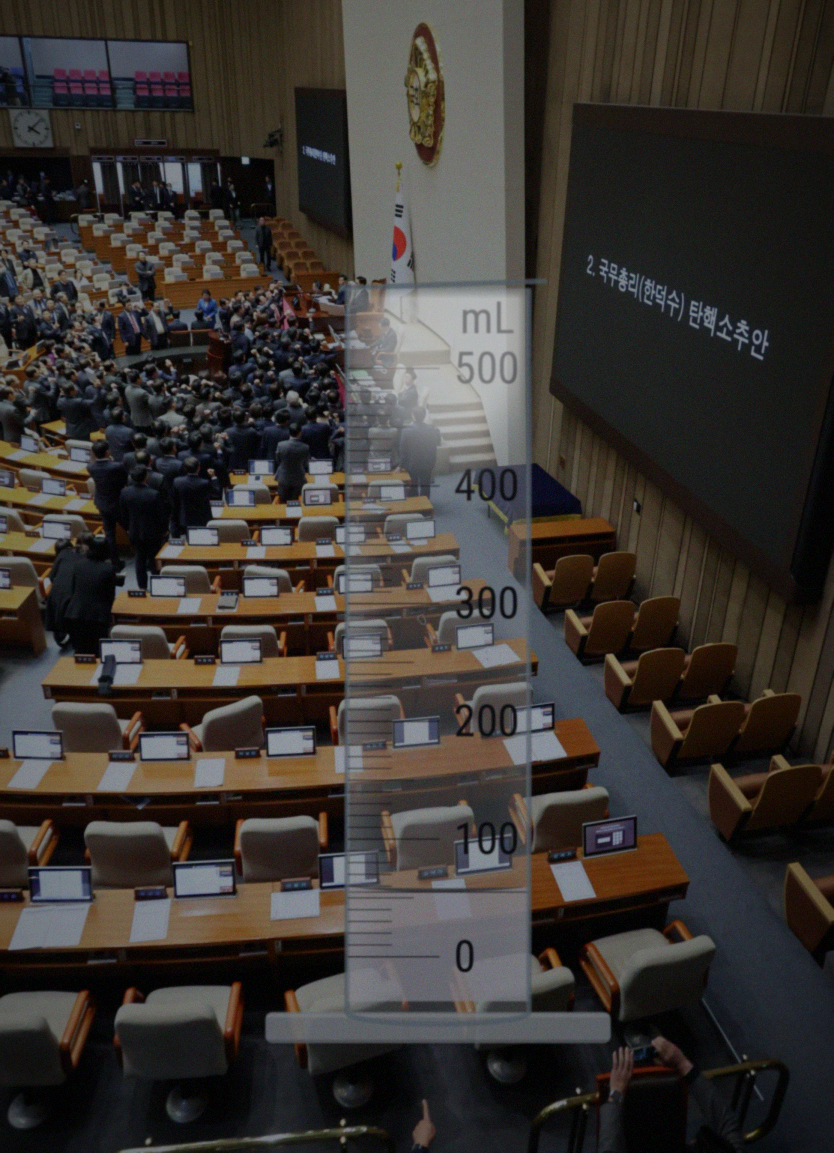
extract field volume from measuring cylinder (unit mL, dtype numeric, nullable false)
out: 55 mL
